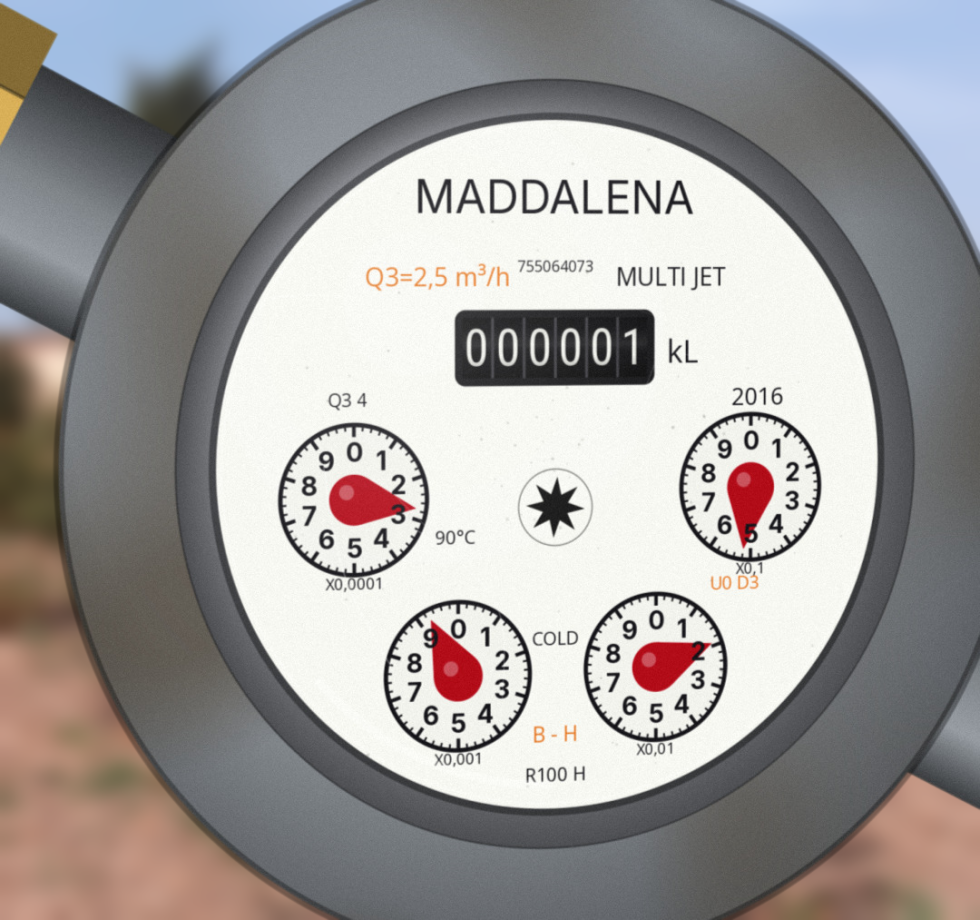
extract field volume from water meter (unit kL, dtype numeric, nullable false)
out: 1.5192 kL
